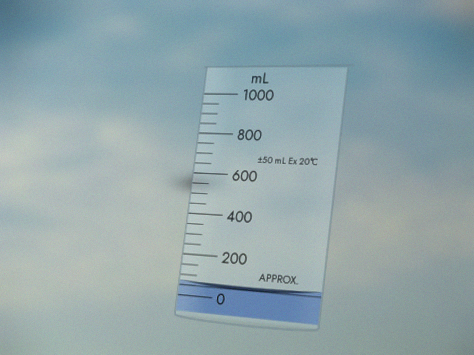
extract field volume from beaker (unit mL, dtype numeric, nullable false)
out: 50 mL
